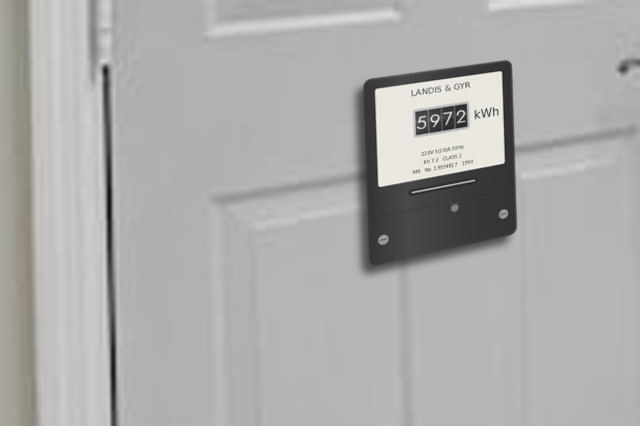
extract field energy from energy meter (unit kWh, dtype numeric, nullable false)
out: 5972 kWh
